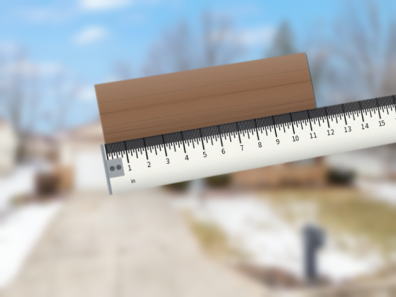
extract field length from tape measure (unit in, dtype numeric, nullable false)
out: 11.5 in
